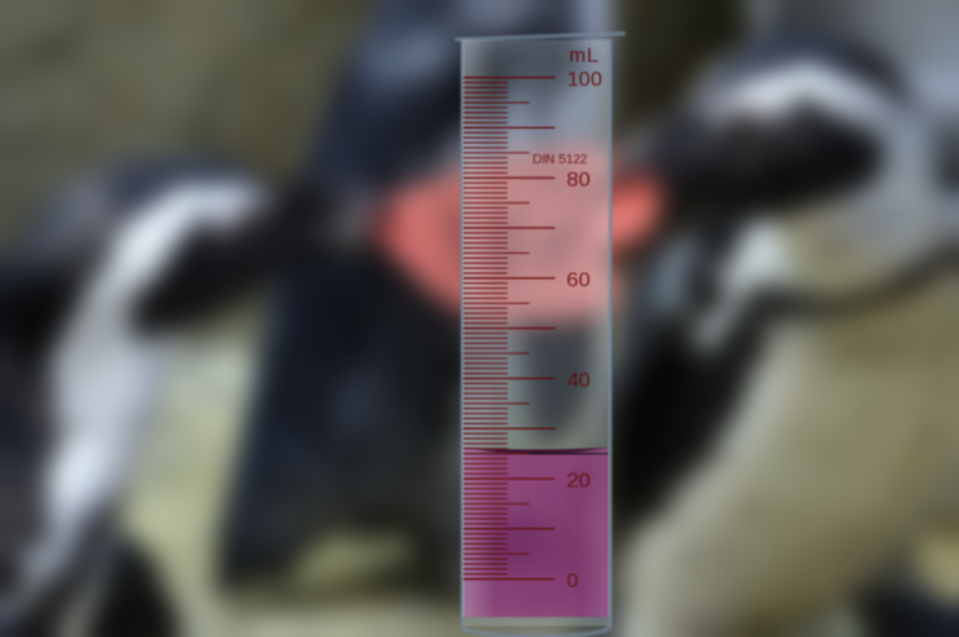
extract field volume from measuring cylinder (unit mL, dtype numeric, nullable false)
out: 25 mL
